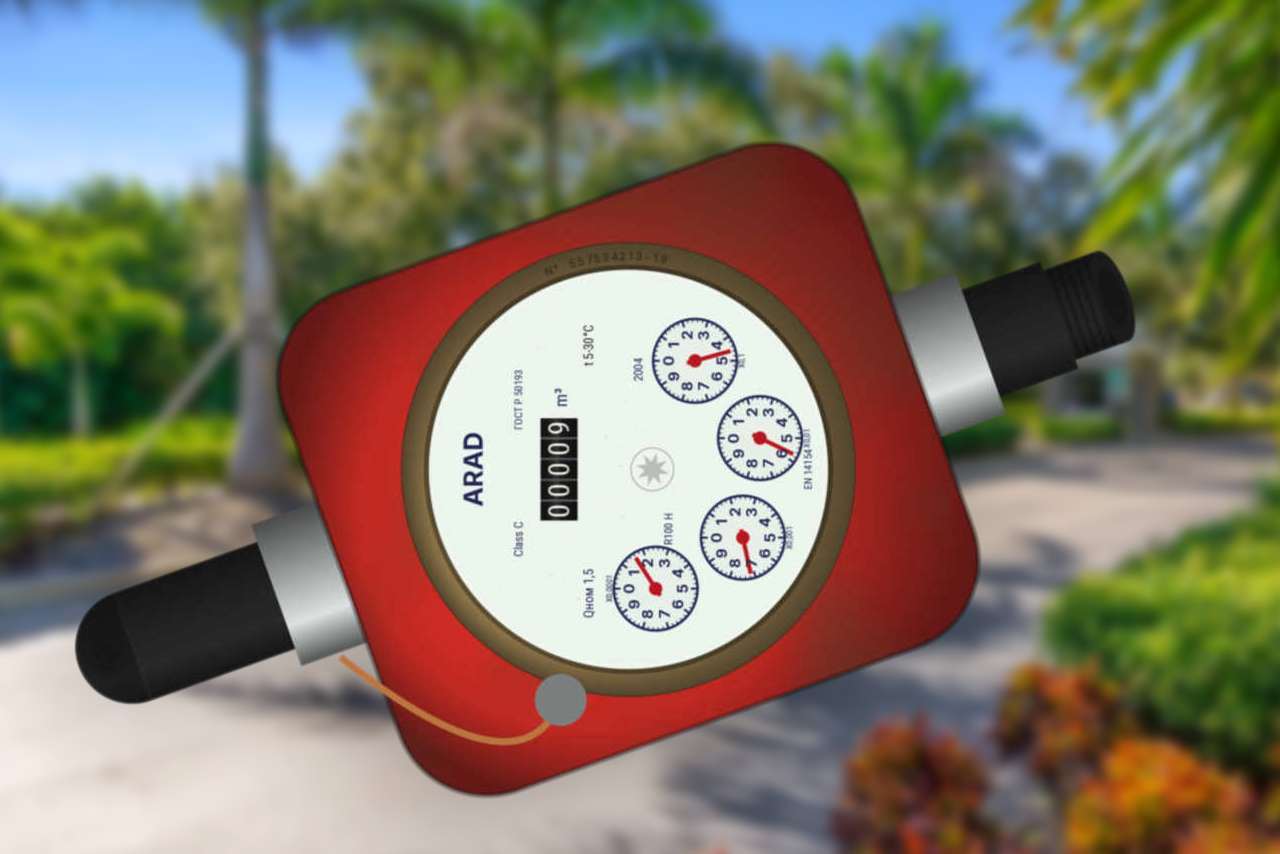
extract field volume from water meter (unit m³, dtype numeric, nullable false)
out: 9.4571 m³
